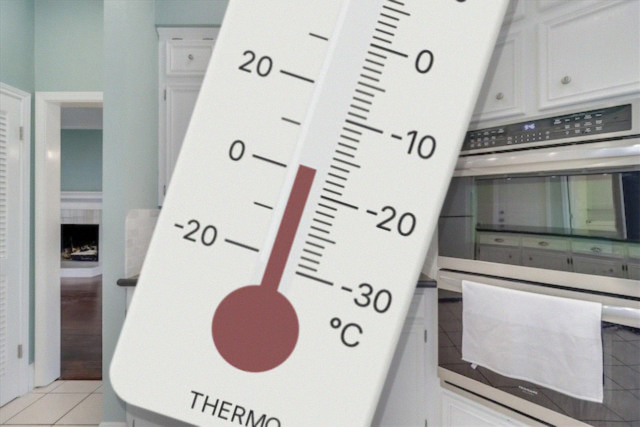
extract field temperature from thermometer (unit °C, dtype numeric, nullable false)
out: -17 °C
